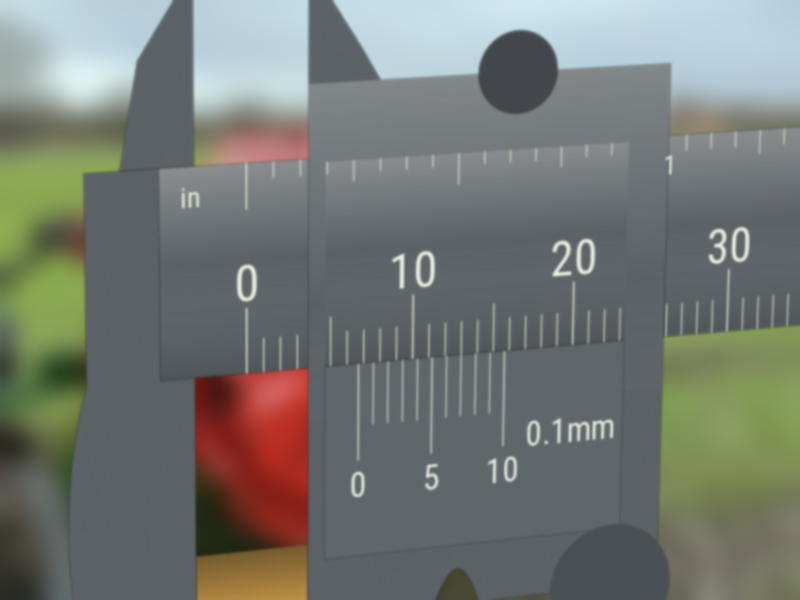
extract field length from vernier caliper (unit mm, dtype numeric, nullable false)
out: 6.7 mm
